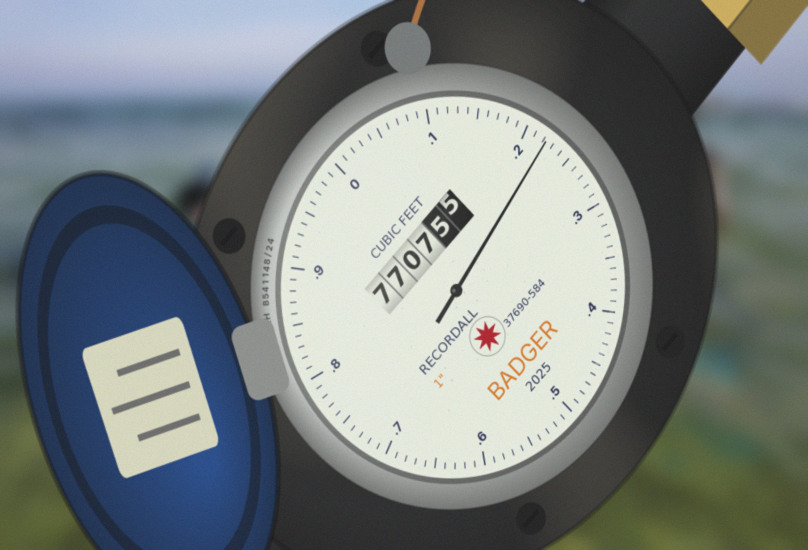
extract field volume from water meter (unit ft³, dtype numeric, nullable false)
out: 770755.22 ft³
